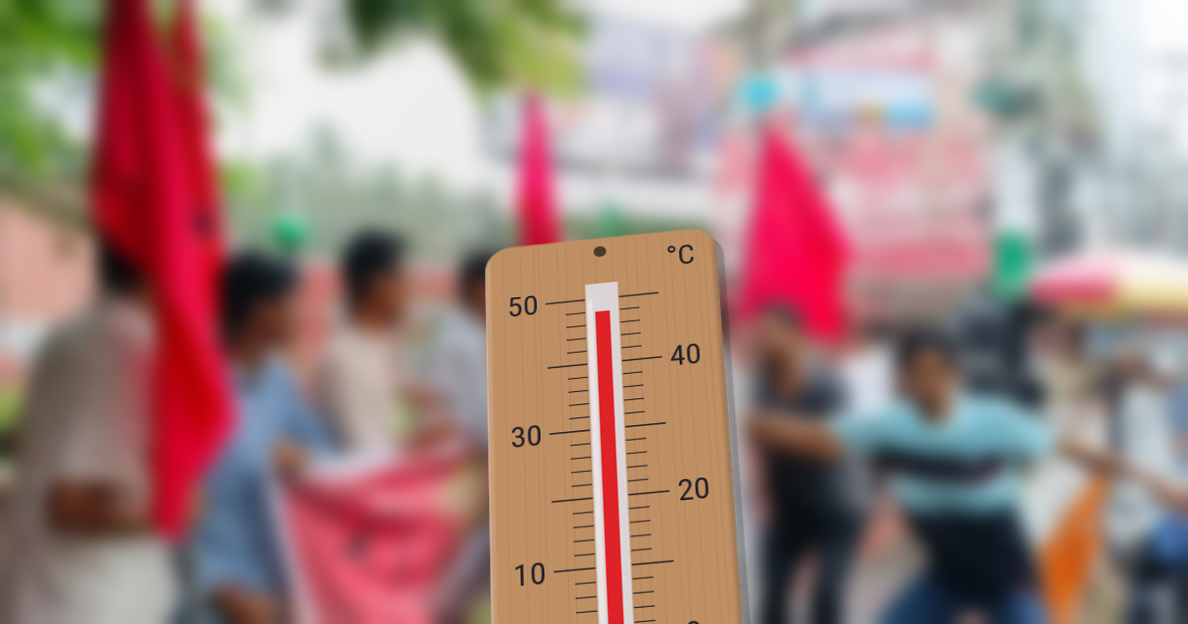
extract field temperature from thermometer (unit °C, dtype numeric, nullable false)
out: 48 °C
